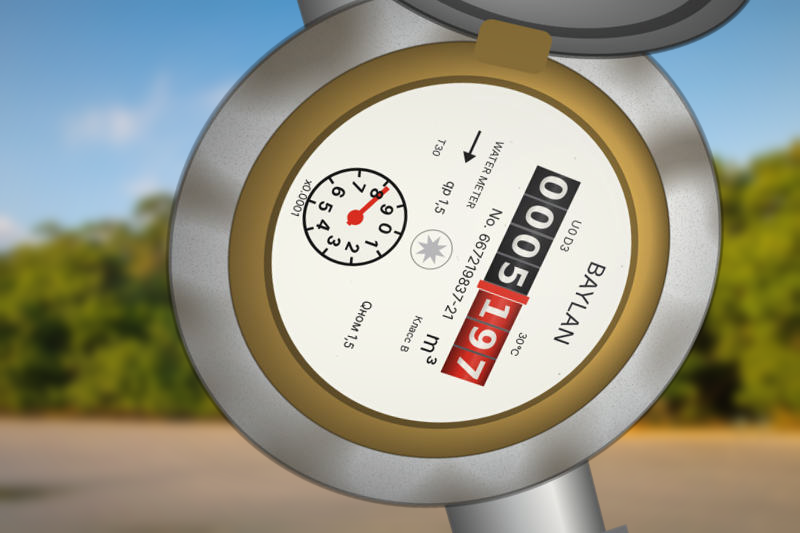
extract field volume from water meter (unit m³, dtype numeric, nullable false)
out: 5.1978 m³
